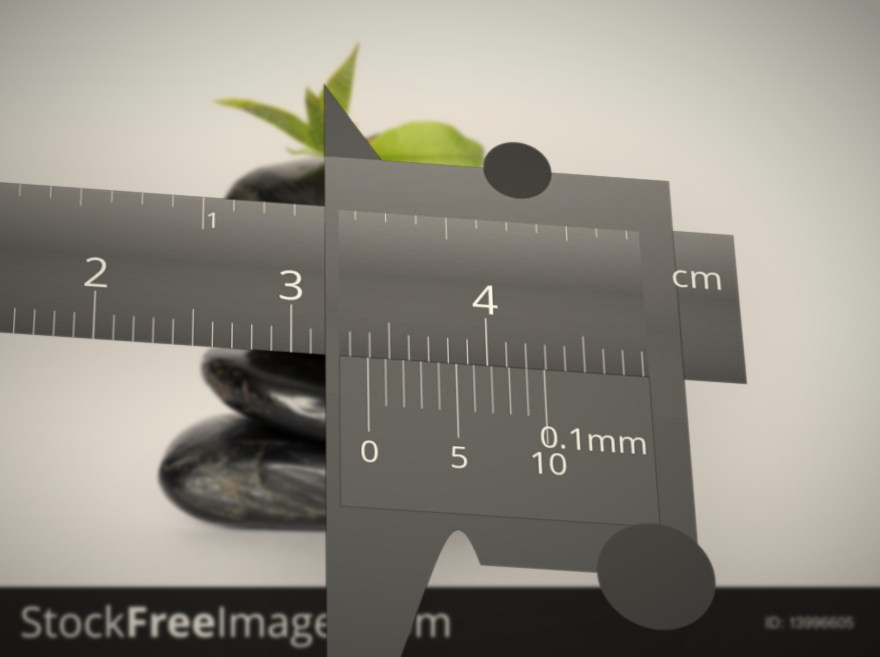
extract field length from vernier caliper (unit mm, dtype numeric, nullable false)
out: 33.9 mm
